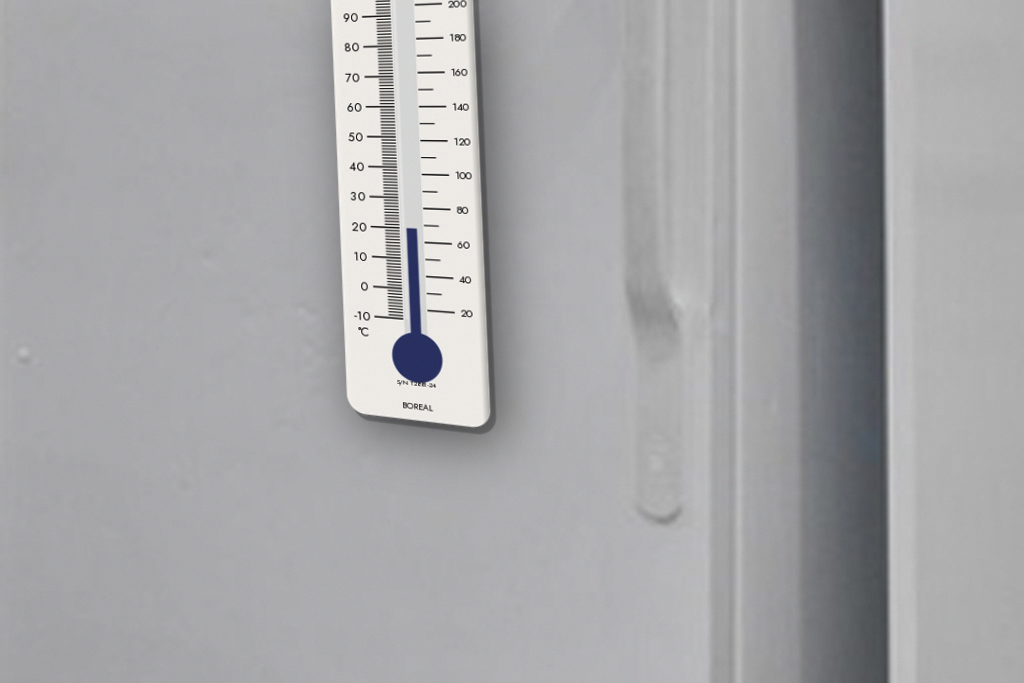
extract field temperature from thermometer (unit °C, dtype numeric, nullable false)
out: 20 °C
